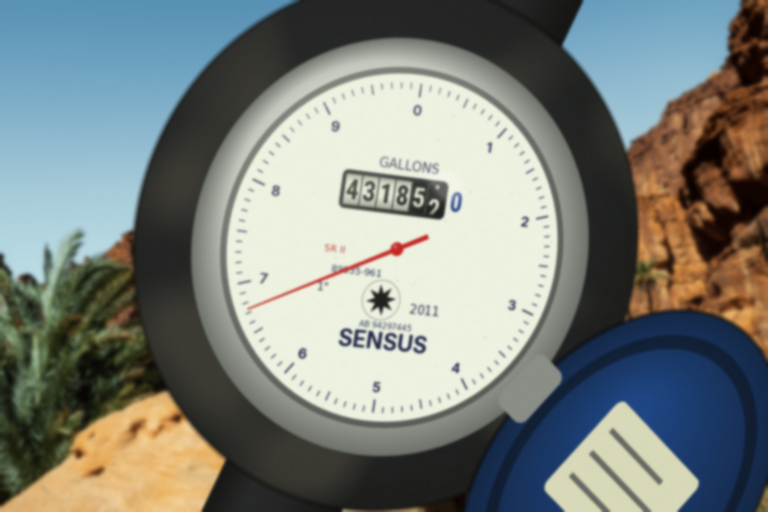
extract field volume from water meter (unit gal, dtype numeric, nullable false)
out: 4318516.7 gal
